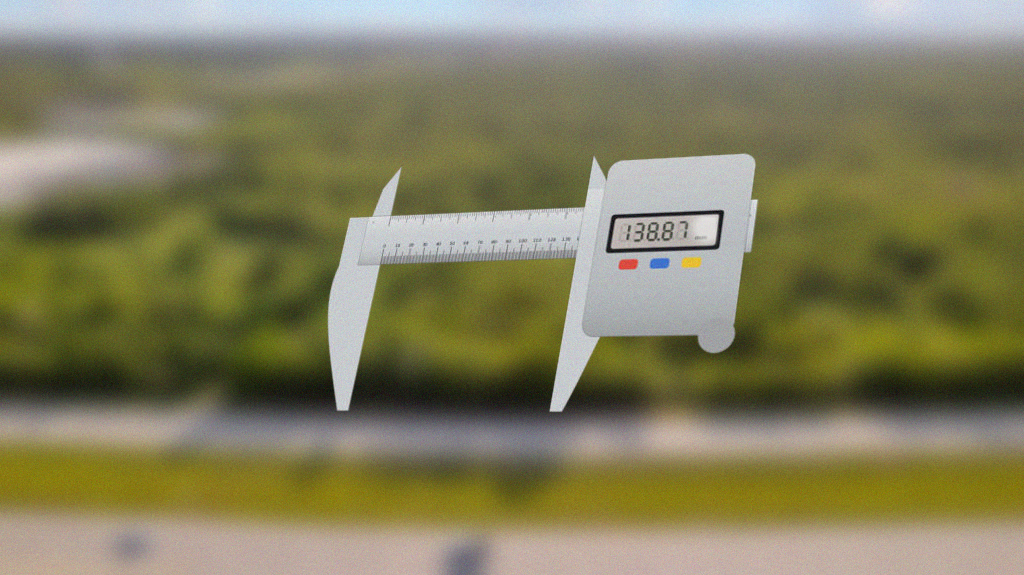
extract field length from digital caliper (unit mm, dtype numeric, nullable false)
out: 138.87 mm
